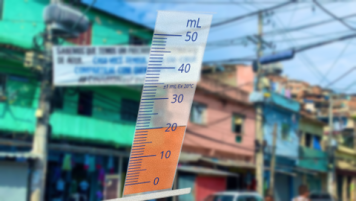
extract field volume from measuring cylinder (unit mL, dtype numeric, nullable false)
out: 20 mL
